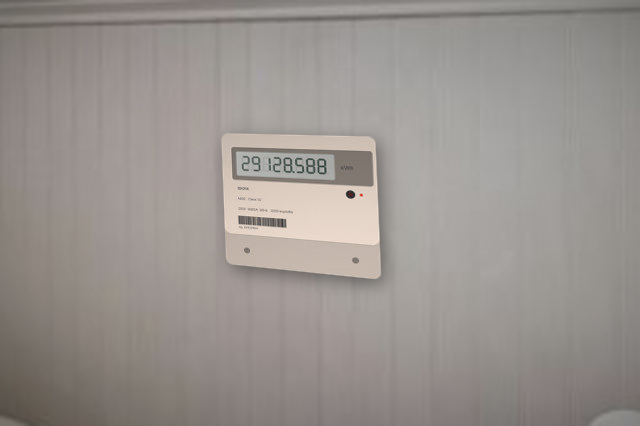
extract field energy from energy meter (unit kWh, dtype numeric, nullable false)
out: 29128.588 kWh
